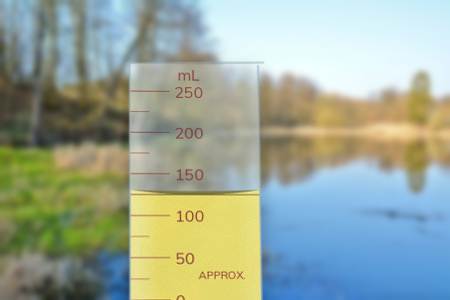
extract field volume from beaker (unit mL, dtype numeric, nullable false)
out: 125 mL
